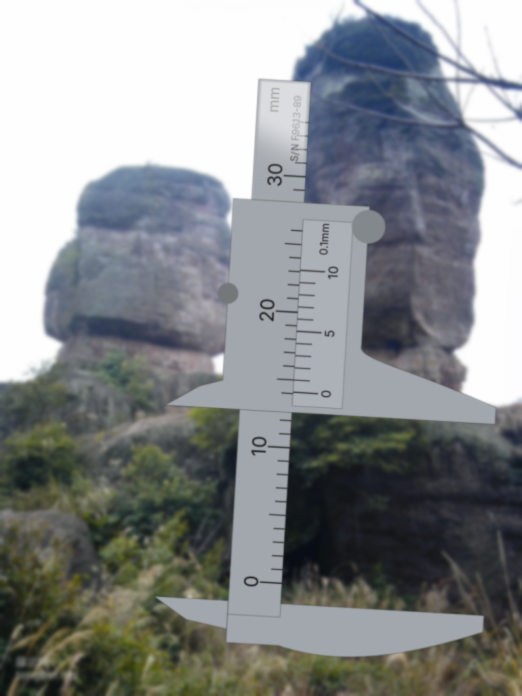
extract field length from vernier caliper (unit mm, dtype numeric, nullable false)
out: 14.1 mm
